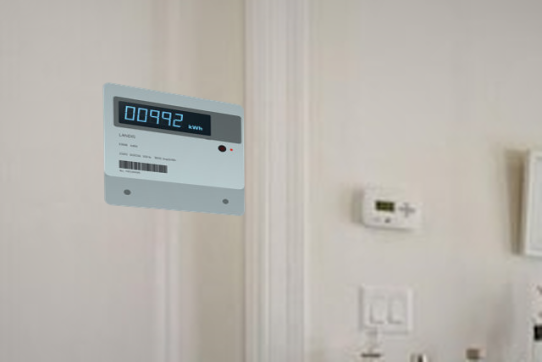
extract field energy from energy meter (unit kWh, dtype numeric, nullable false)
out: 992 kWh
